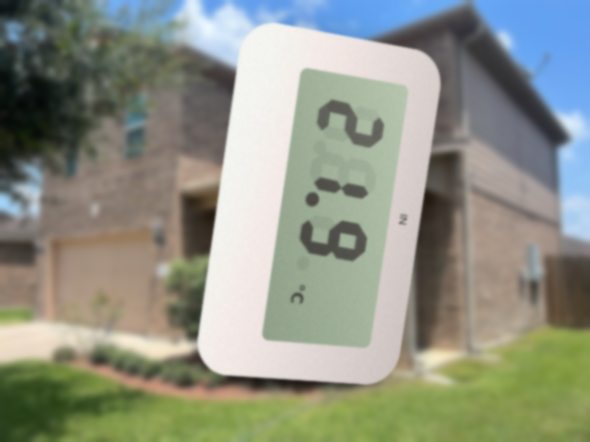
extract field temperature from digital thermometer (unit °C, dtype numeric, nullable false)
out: 21.9 °C
